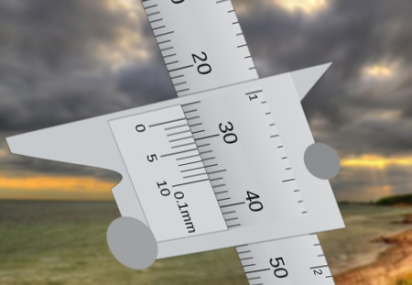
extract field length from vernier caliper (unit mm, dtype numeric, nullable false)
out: 26.8 mm
